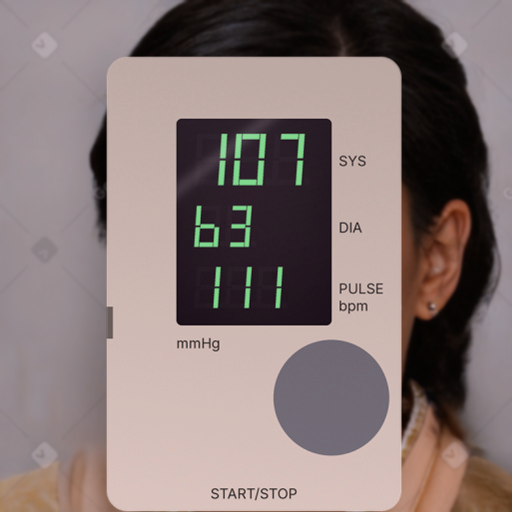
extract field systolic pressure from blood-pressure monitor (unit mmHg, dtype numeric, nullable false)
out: 107 mmHg
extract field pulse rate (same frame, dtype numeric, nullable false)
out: 111 bpm
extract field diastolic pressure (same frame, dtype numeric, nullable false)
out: 63 mmHg
